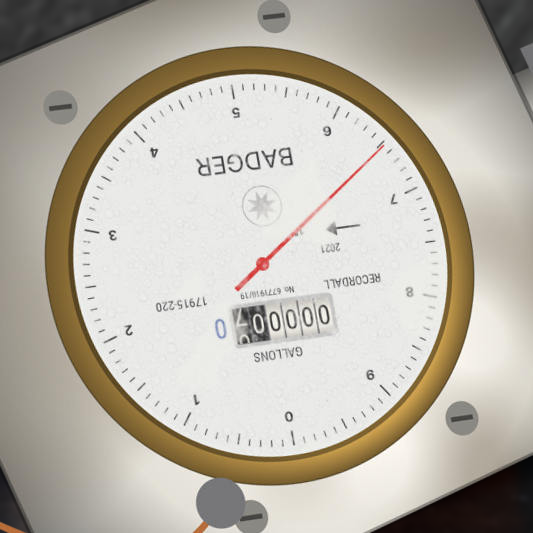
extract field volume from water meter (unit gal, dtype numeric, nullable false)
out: 66.5 gal
